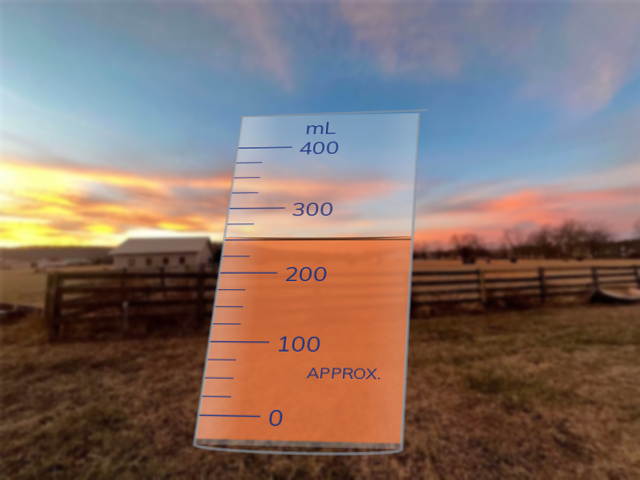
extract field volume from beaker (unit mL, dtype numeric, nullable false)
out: 250 mL
